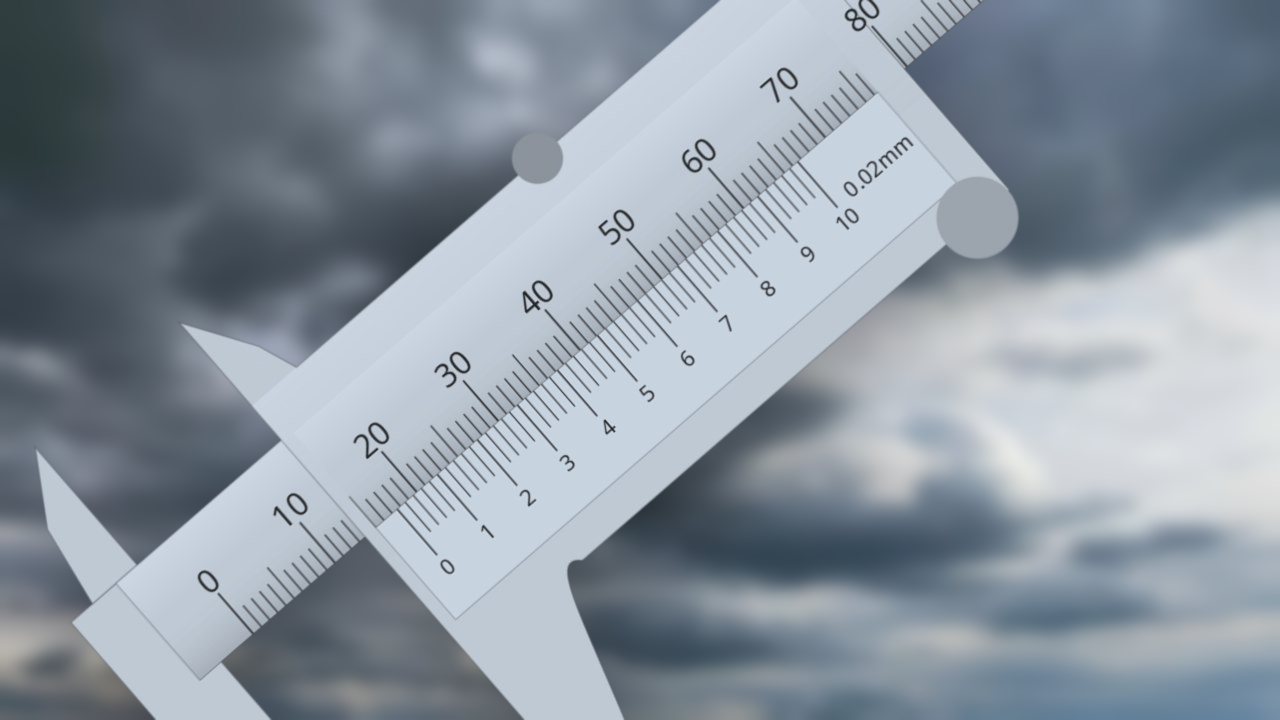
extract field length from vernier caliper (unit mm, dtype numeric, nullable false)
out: 17.6 mm
